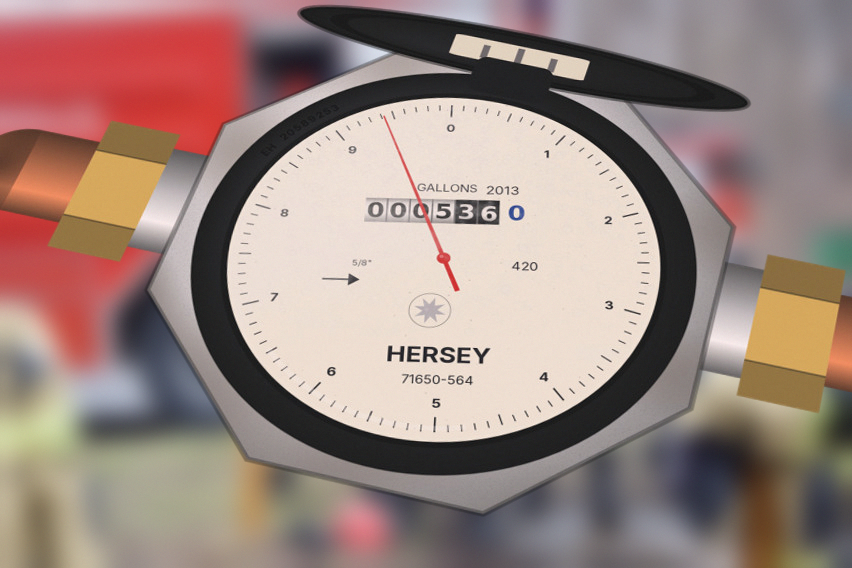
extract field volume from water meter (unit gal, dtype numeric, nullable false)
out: 5359.4 gal
